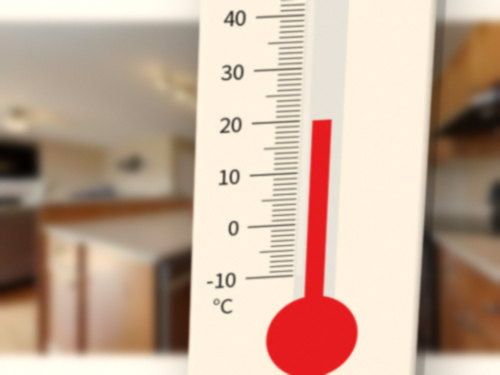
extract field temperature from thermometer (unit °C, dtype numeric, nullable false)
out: 20 °C
